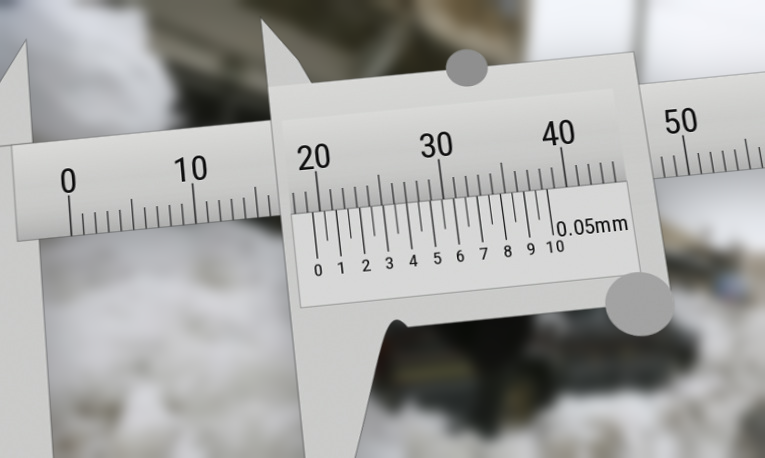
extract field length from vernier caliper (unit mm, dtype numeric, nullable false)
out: 19.4 mm
